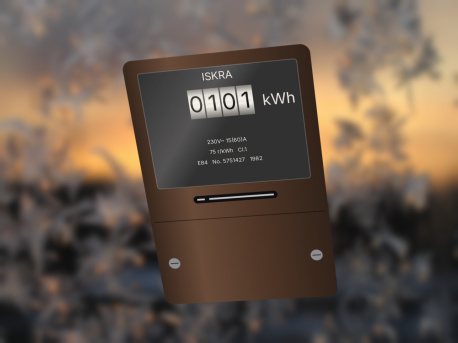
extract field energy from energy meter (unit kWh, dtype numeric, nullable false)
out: 101 kWh
